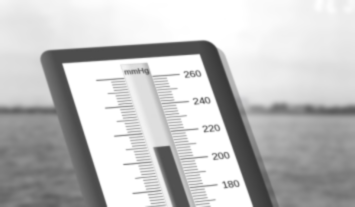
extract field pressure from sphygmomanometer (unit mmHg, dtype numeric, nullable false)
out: 210 mmHg
